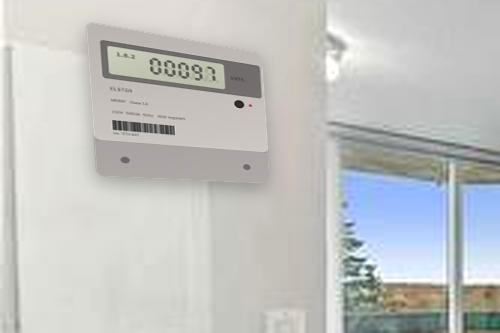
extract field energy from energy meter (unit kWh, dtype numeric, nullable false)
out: 97 kWh
